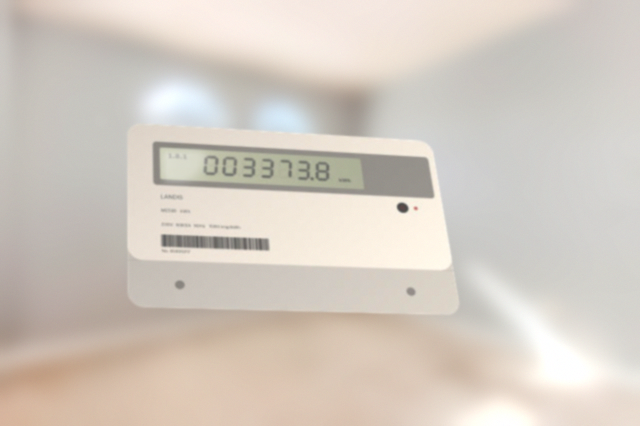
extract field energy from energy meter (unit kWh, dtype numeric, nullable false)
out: 3373.8 kWh
